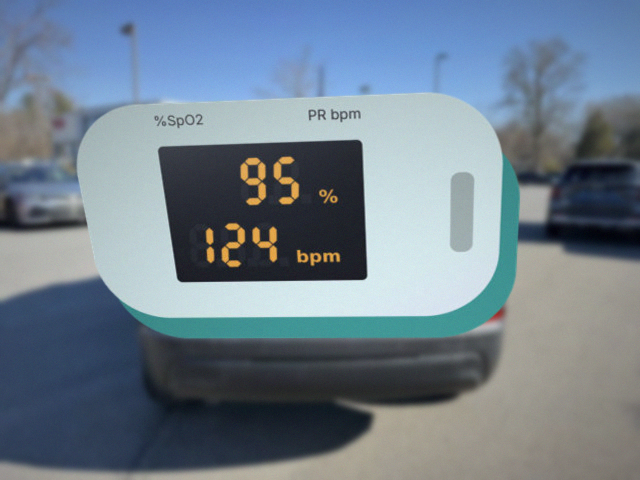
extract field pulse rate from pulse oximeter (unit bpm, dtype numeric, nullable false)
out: 124 bpm
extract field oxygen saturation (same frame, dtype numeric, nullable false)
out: 95 %
